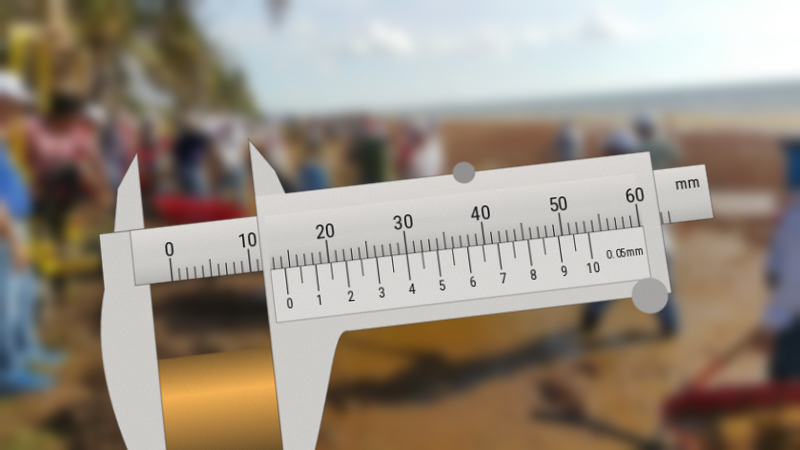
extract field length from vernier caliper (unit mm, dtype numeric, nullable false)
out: 14.4 mm
